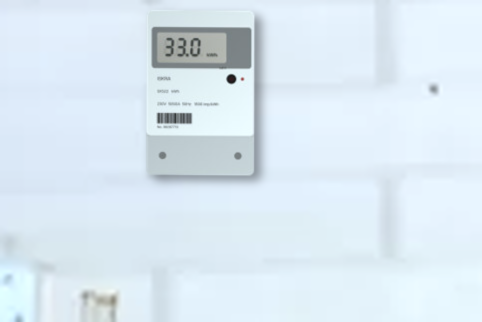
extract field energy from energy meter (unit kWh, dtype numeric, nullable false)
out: 33.0 kWh
